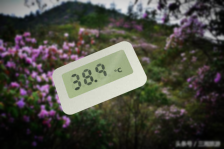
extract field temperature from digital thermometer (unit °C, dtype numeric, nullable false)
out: 38.9 °C
